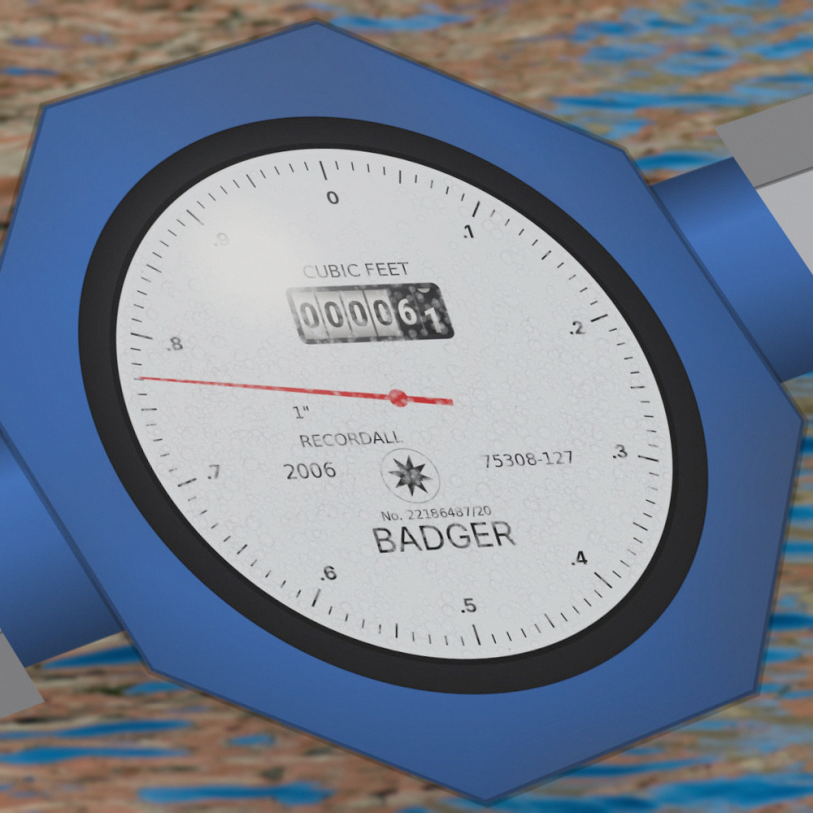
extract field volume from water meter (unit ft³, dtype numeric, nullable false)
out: 60.77 ft³
